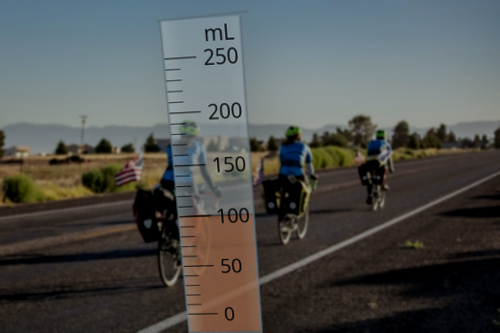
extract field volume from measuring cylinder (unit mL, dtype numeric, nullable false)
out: 100 mL
